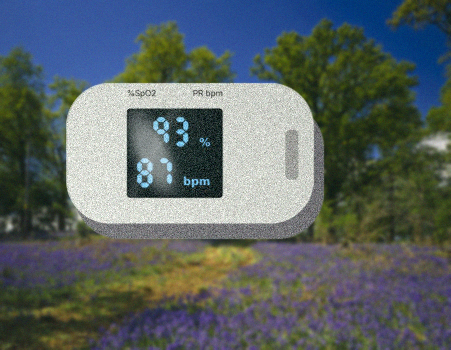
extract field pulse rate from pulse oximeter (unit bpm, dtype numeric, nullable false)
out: 87 bpm
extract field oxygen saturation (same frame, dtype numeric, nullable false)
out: 93 %
